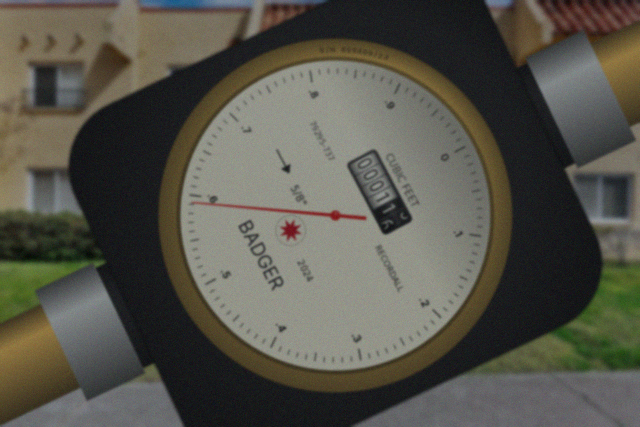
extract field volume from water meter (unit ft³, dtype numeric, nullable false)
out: 115.59 ft³
